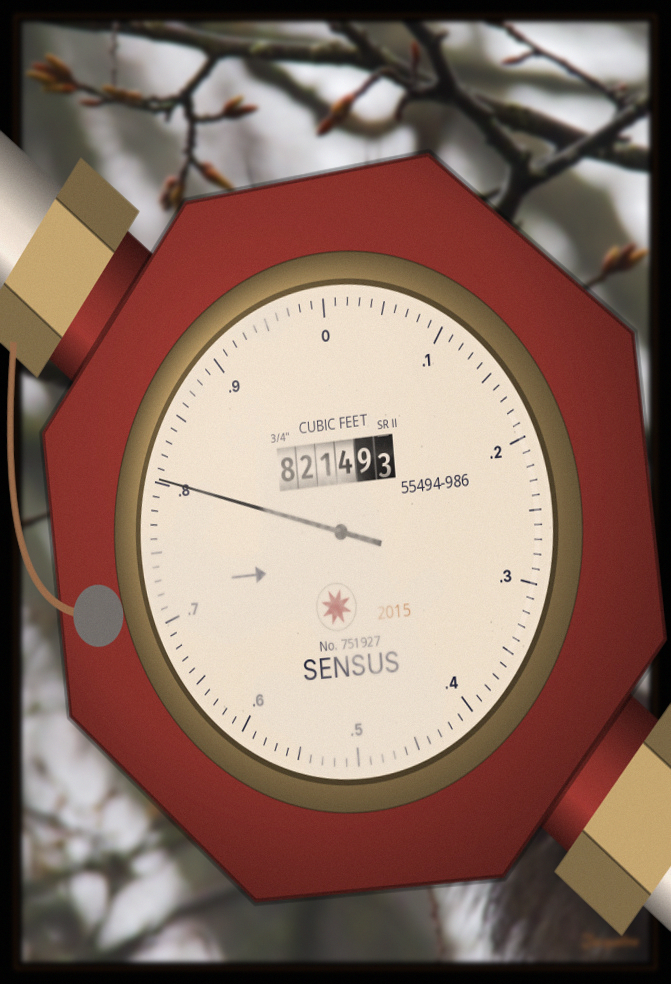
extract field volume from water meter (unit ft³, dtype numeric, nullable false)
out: 821492.80 ft³
